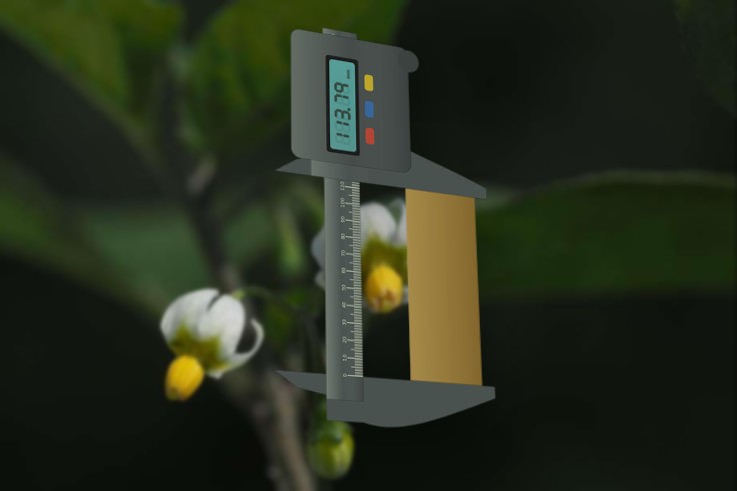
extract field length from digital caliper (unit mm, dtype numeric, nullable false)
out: 113.79 mm
